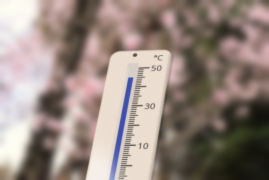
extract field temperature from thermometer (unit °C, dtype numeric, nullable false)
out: 45 °C
